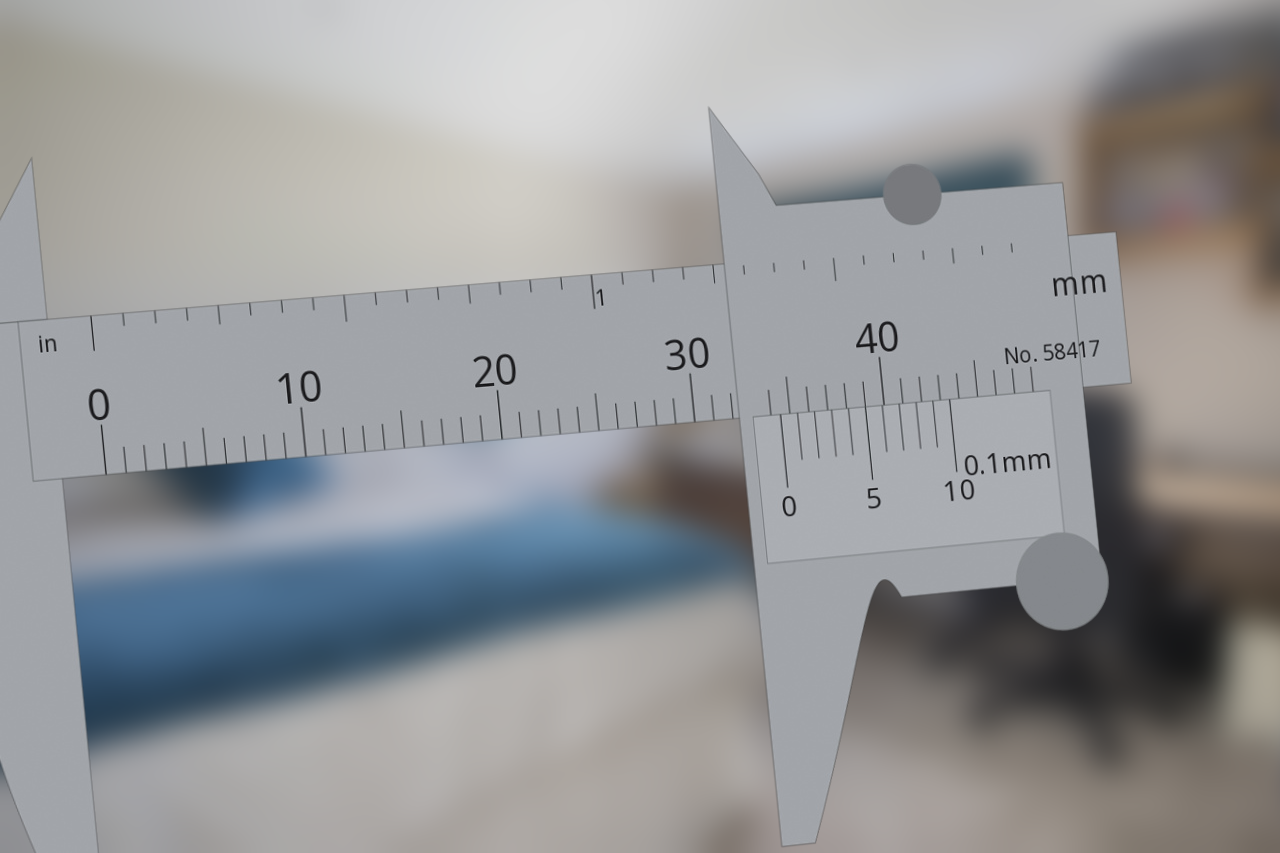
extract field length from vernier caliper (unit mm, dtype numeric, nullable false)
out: 34.5 mm
